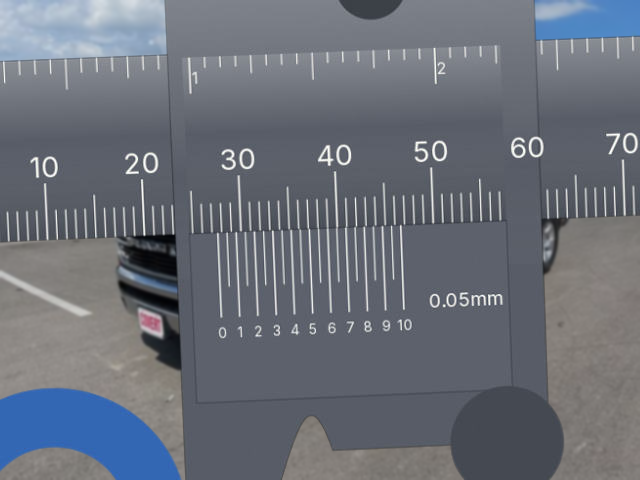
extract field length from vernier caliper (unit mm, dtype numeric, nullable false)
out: 27.6 mm
